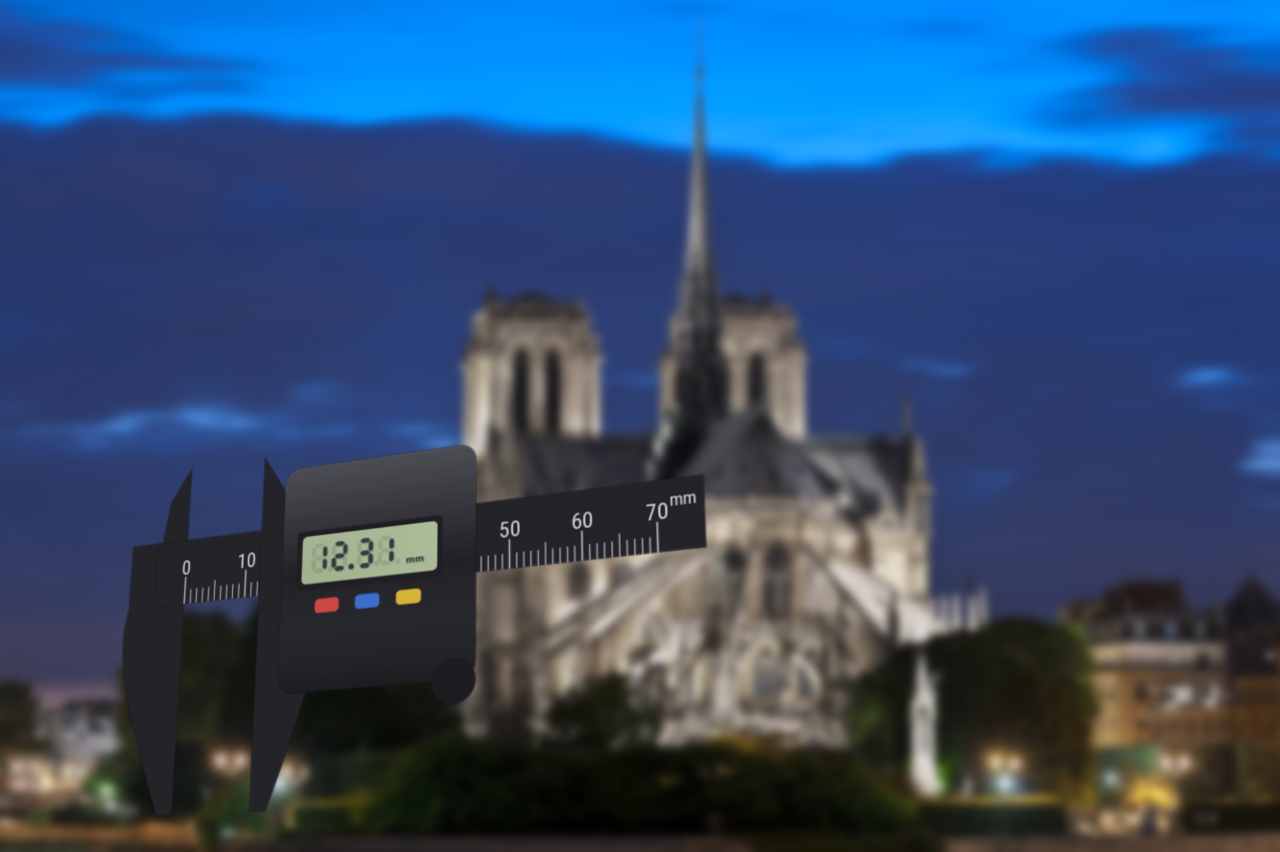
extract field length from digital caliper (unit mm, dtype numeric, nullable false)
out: 12.31 mm
